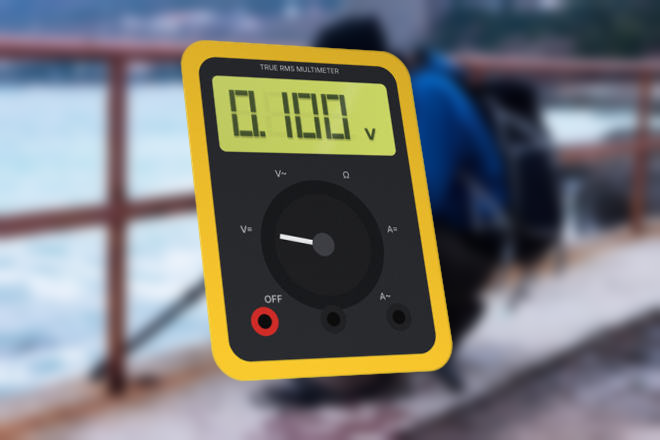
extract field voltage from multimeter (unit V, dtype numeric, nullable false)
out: 0.100 V
